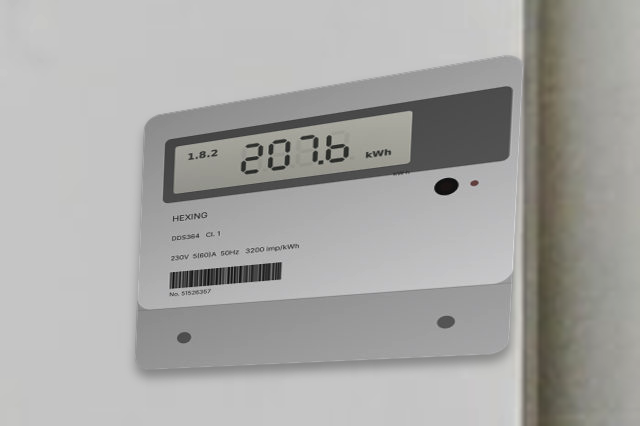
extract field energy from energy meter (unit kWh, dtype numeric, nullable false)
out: 207.6 kWh
